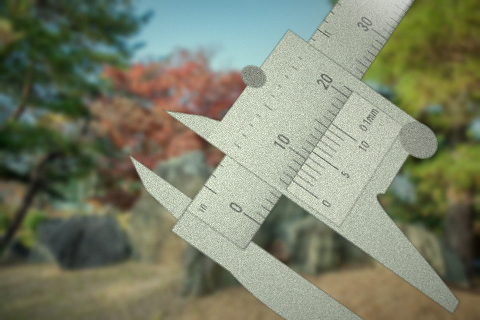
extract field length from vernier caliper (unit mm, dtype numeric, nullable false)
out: 6.8 mm
